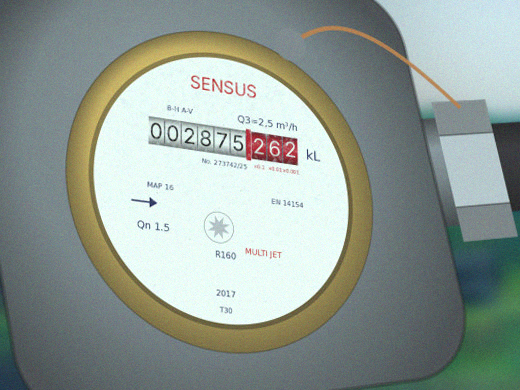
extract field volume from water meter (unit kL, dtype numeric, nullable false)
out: 2875.262 kL
